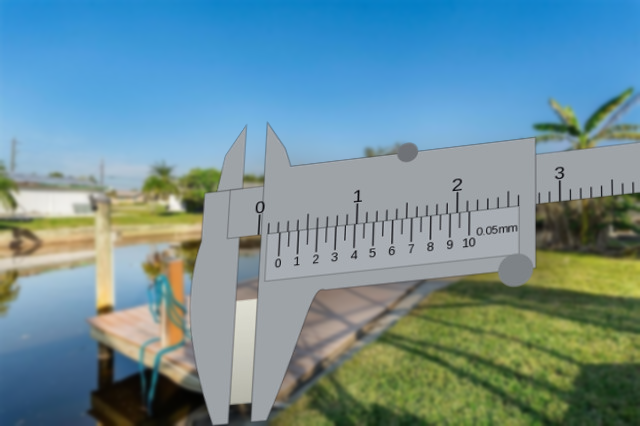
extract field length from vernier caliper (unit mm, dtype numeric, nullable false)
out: 2.2 mm
